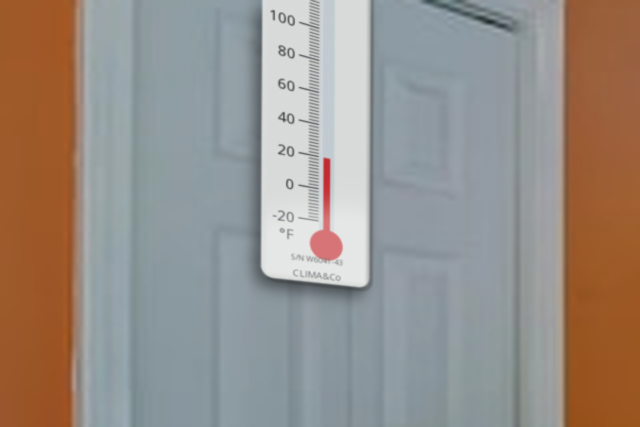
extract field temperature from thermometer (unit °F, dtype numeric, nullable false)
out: 20 °F
